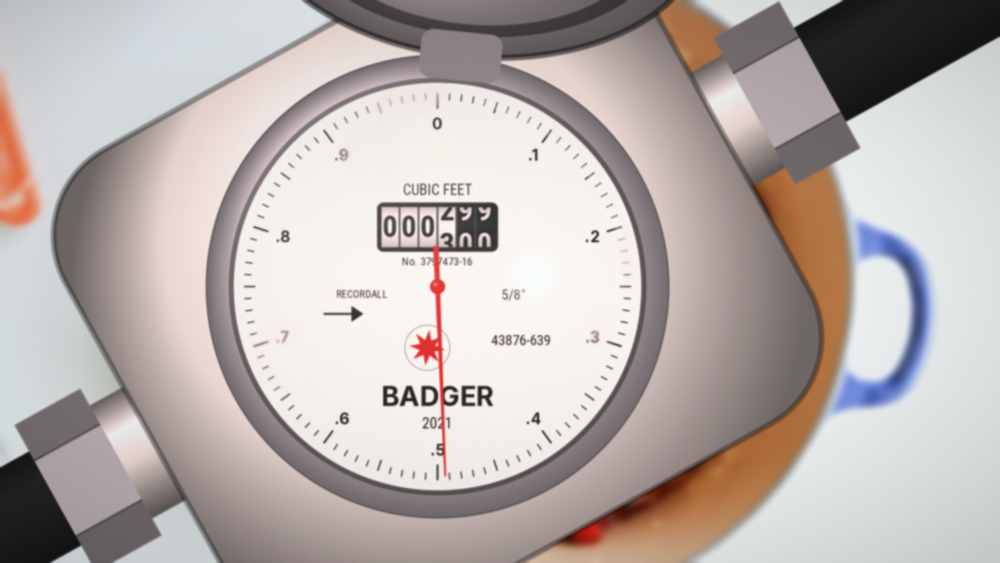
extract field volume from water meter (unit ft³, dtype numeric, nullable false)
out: 299.49 ft³
